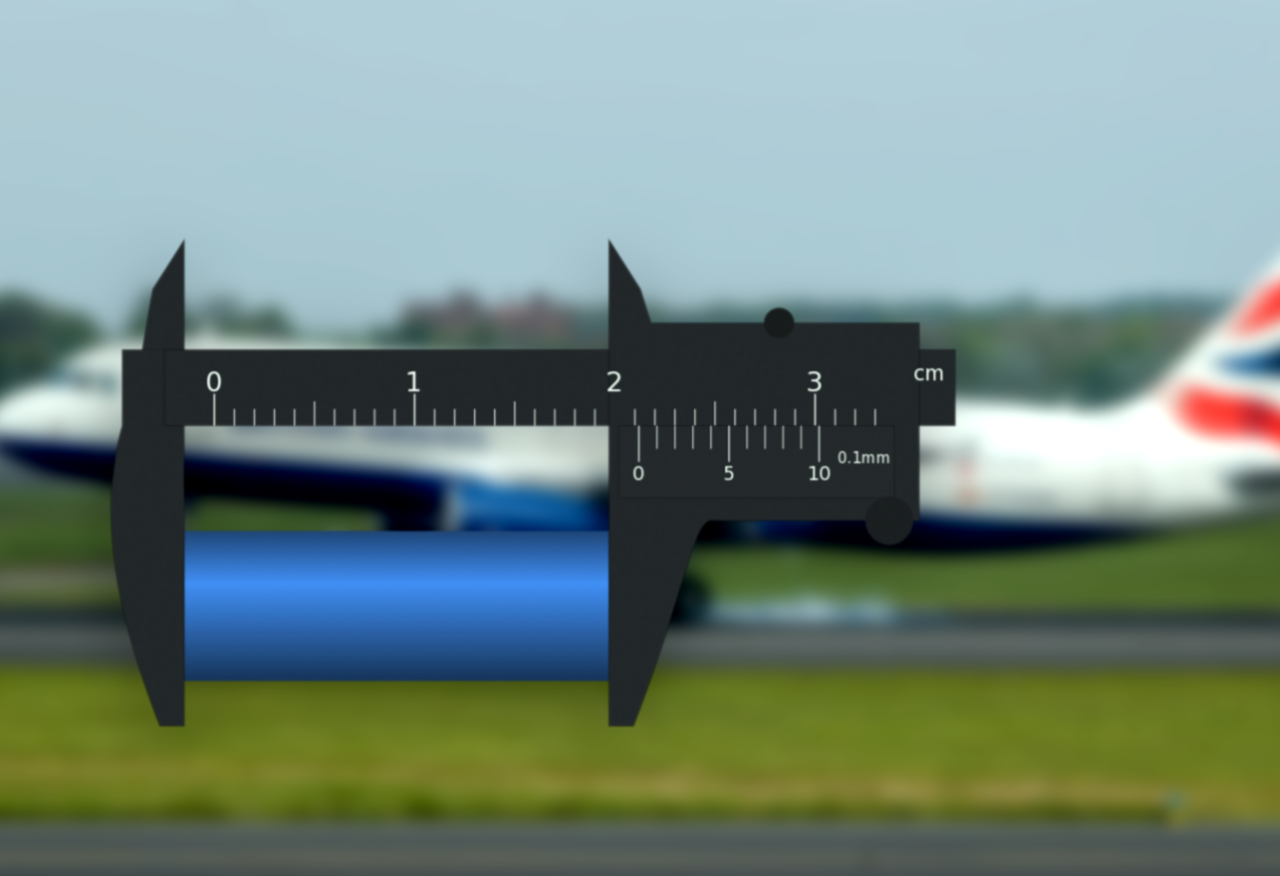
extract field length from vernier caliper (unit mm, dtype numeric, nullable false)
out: 21.2 mm
